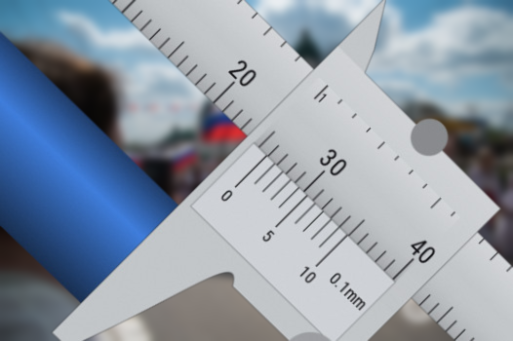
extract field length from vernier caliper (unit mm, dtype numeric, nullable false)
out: 25.9 mm
